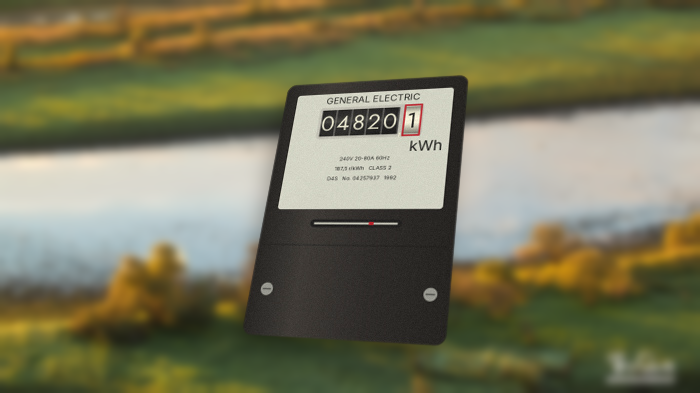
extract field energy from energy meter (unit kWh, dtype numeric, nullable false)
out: 4820.1 kWh
